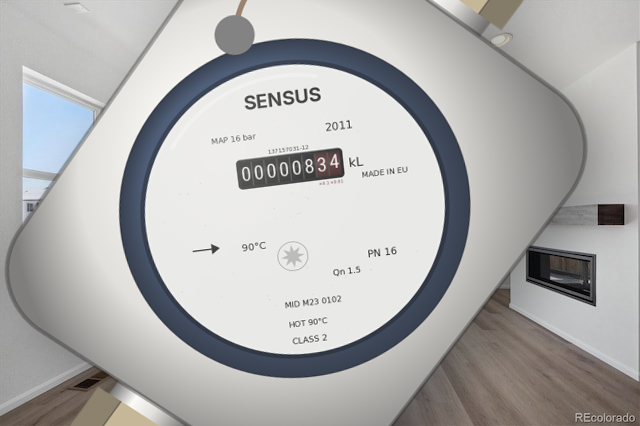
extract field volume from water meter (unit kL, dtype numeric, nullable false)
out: 8.34 kL
